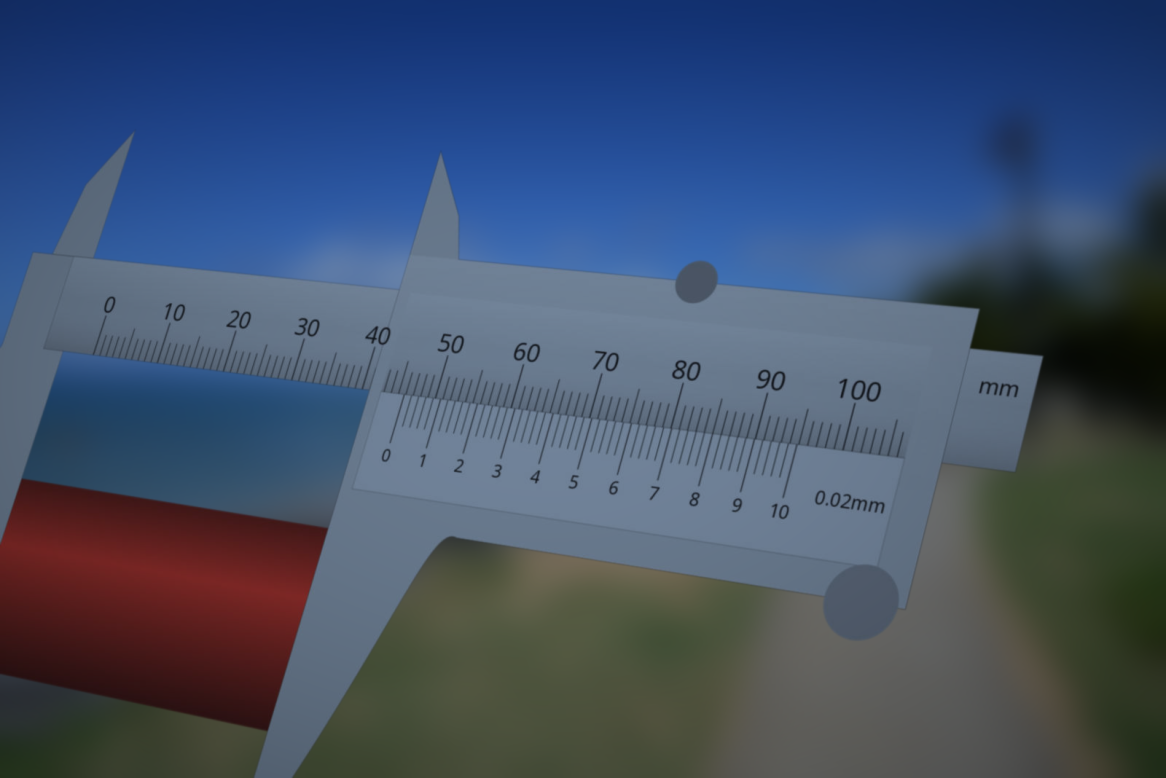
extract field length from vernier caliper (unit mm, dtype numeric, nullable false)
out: 45.8 mm
